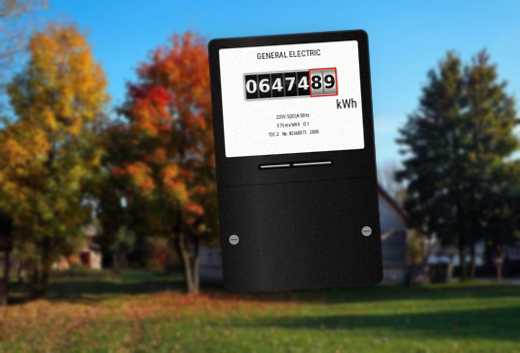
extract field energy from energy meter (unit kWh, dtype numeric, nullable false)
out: 6474.89 kWh
